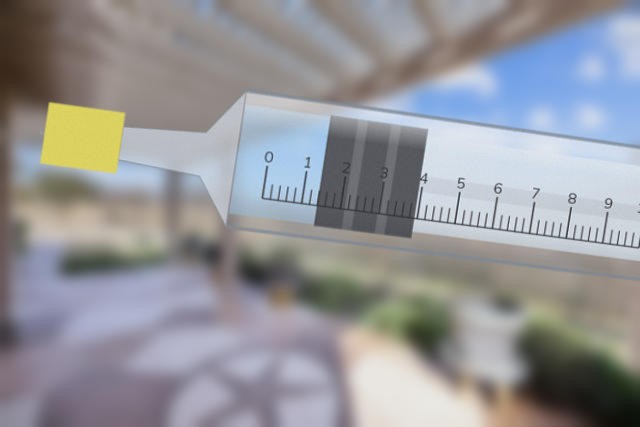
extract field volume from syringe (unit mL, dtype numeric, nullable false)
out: 1.4 mL
